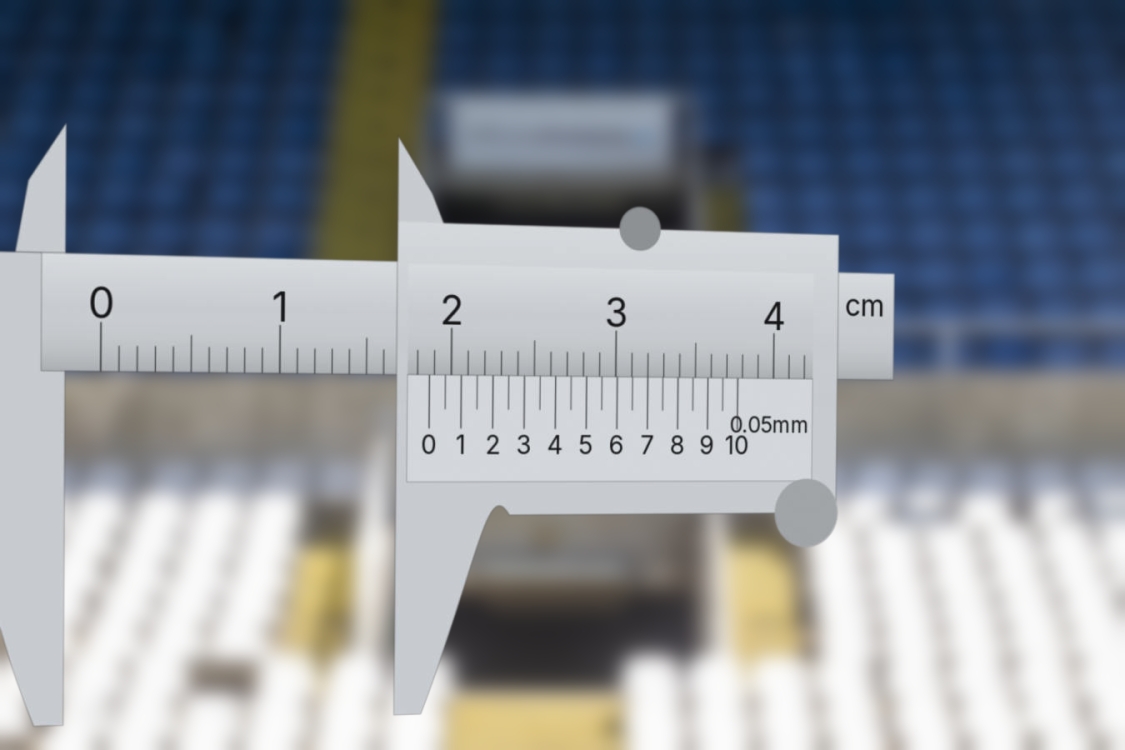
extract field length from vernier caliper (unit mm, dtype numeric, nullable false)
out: 18.7 mm
